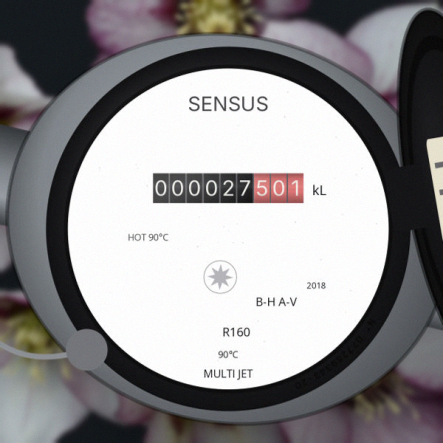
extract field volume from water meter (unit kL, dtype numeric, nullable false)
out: 27.501 kL
